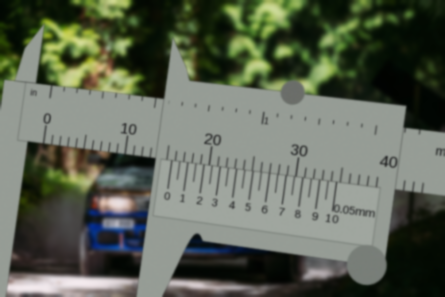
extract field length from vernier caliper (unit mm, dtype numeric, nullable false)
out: 15.6 mm
